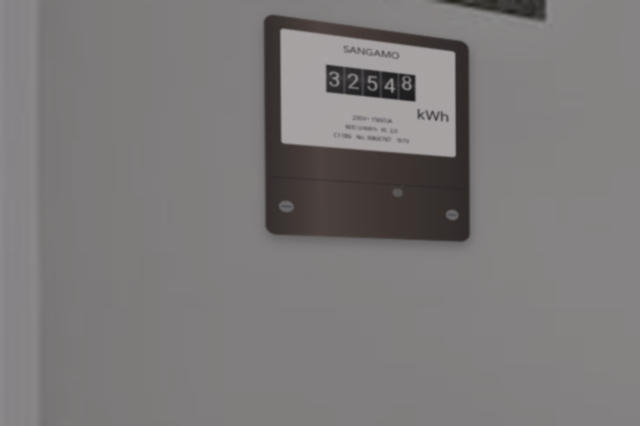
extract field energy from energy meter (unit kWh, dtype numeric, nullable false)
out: 32548 kWh
